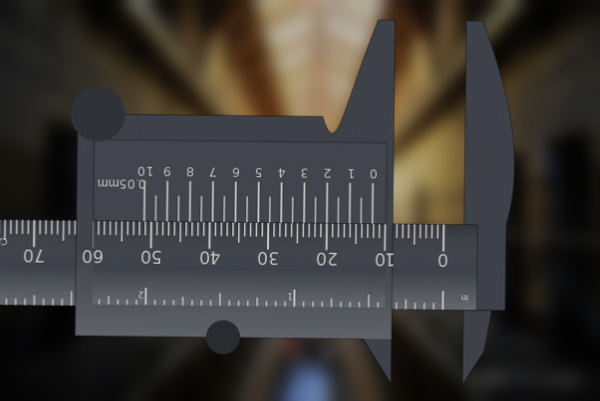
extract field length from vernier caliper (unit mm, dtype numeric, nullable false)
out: 12.2 mm
